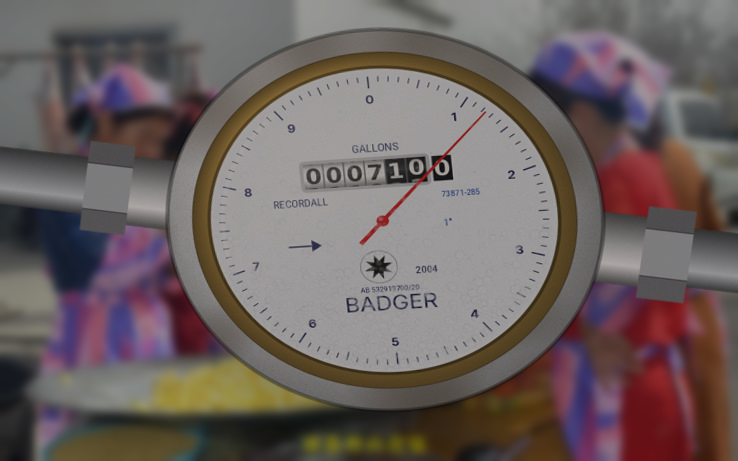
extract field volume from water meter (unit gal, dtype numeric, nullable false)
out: 7101.2 gal
